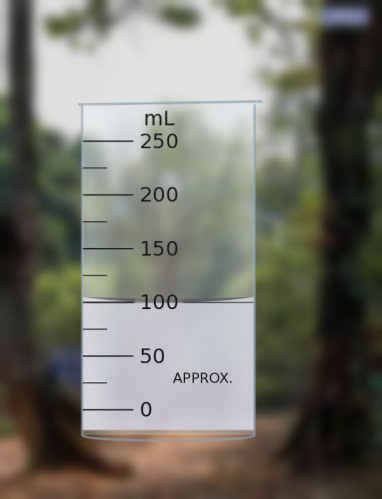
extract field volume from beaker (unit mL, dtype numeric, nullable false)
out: 100 mL
